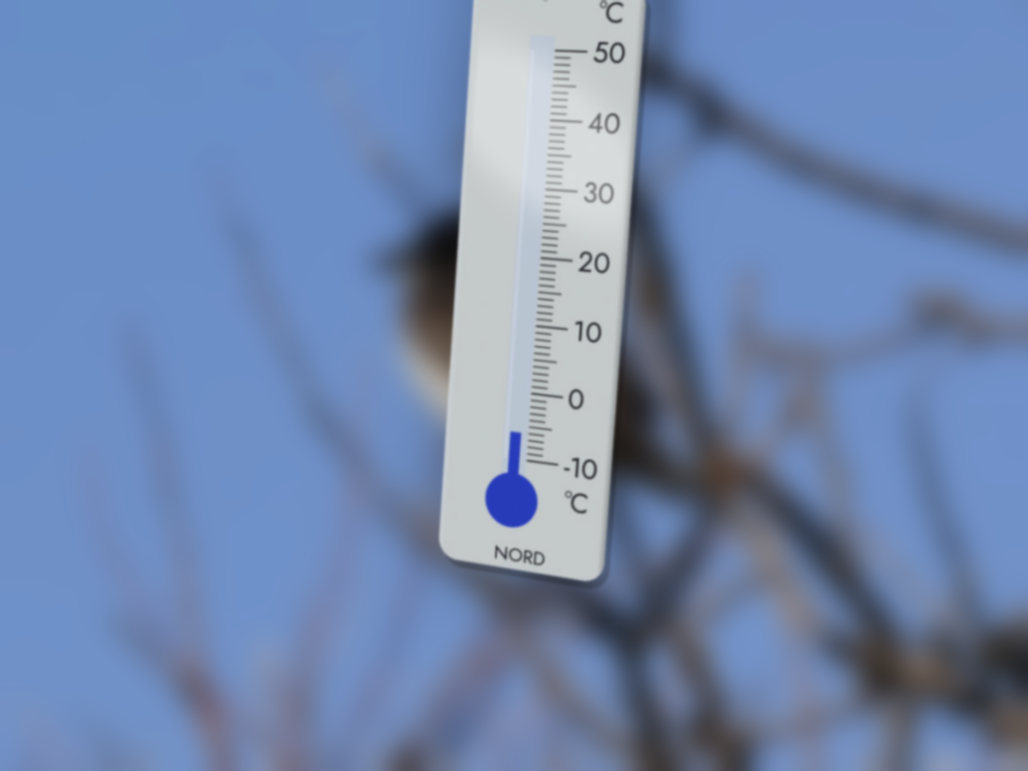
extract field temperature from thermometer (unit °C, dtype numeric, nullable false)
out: -6 °C
